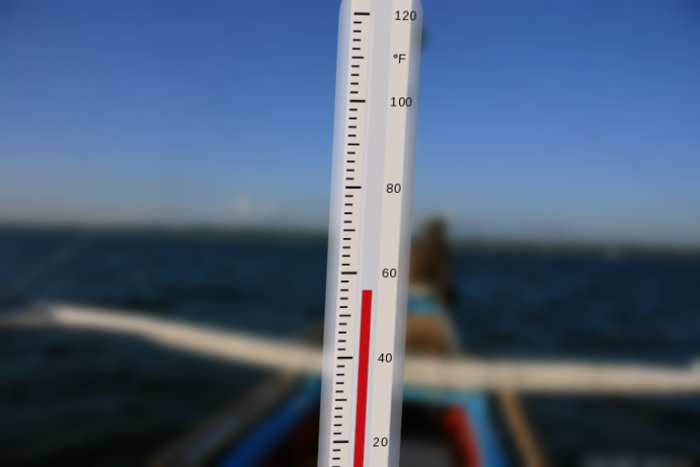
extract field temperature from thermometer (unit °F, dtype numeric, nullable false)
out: 56 °F
